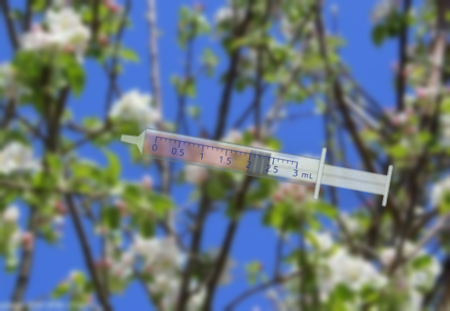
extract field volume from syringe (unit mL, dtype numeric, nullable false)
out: 2 mL
